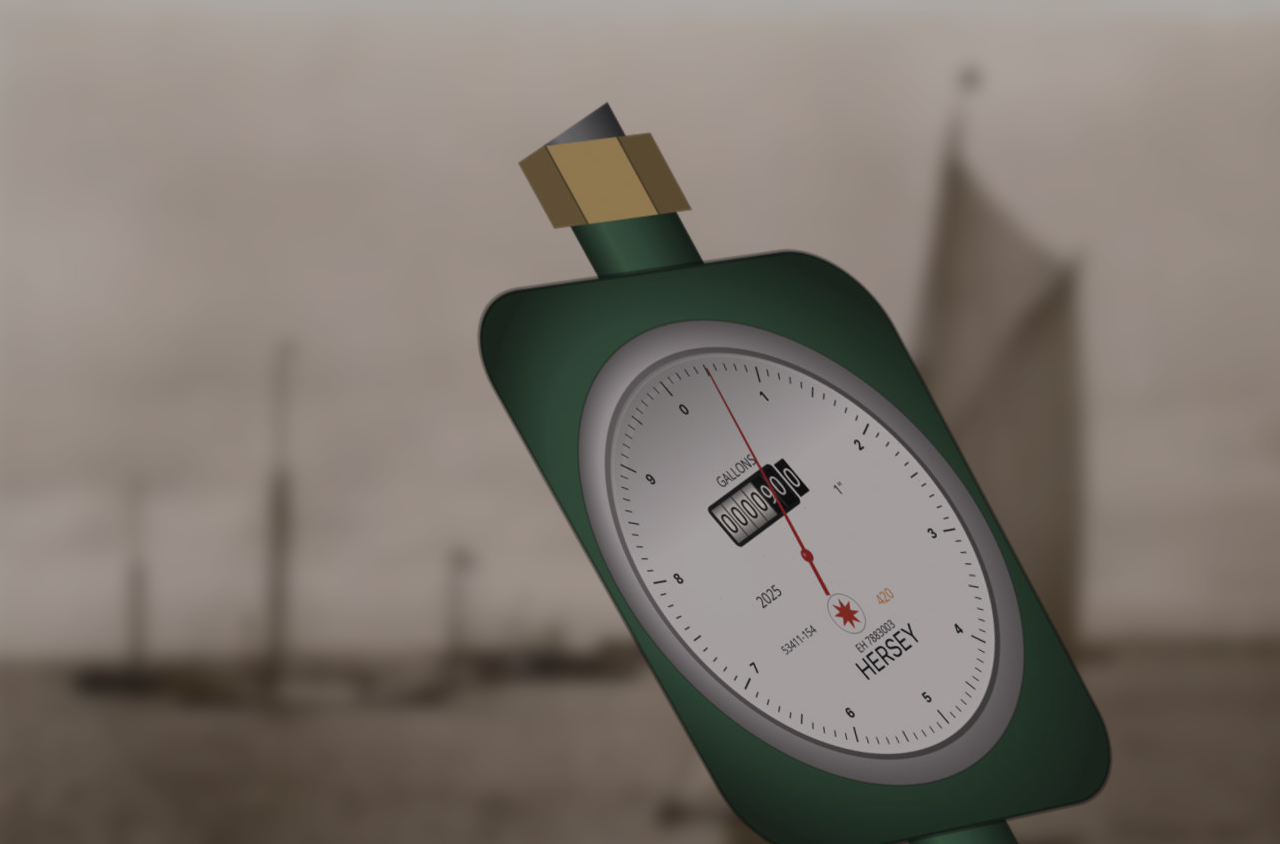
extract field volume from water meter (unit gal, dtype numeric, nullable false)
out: 900.5 gal
